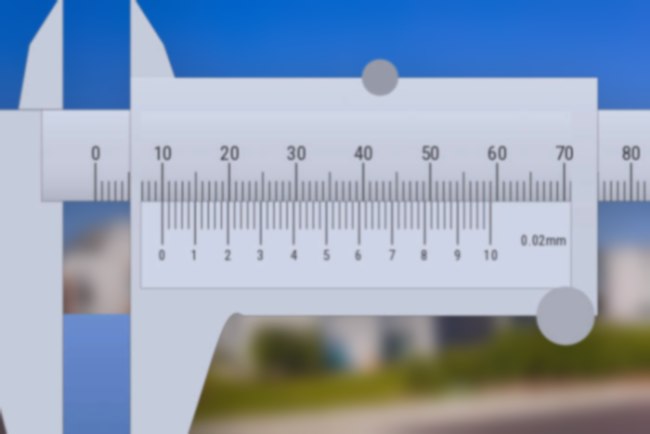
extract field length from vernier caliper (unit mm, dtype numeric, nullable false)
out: 10.0 mm
